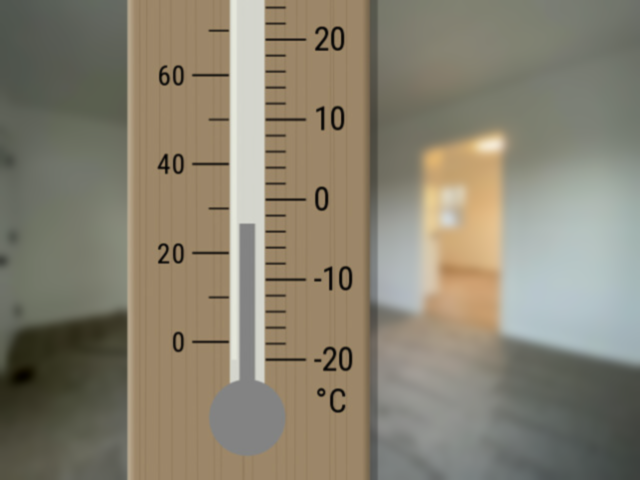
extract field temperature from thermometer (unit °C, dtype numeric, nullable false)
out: -3 °C
